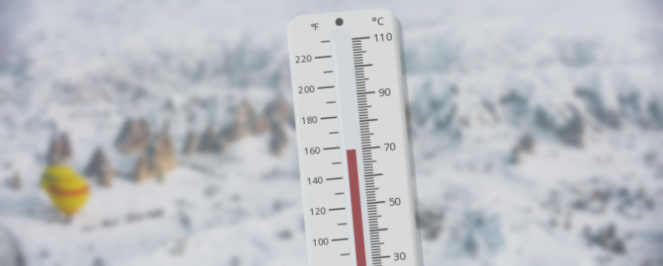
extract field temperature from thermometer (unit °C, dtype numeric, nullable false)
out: 70 °C
